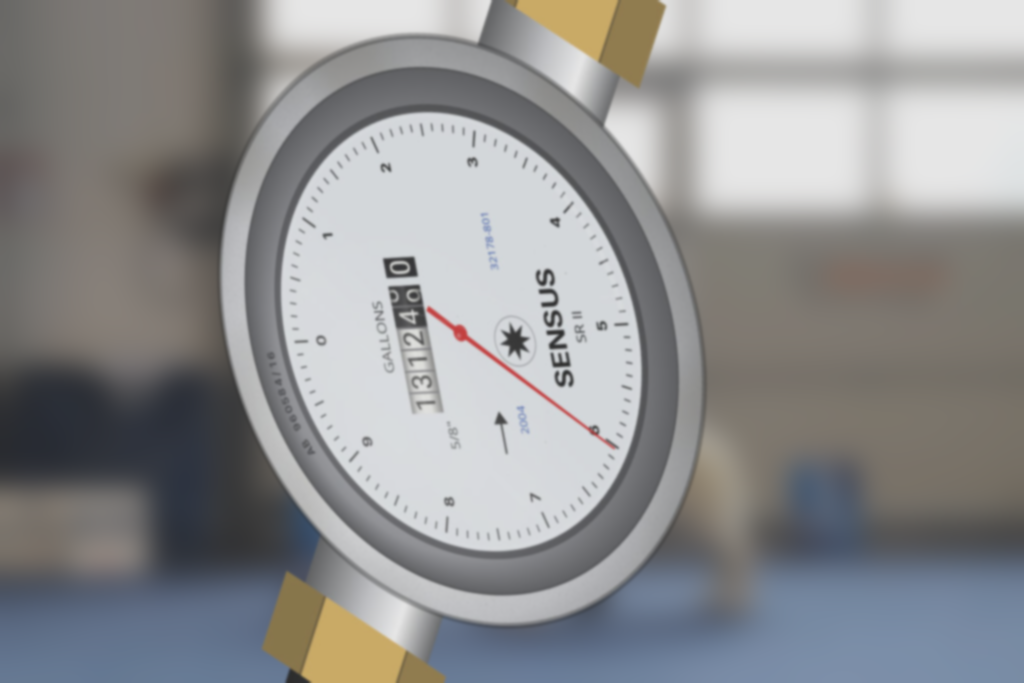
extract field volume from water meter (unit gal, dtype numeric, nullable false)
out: 1312486.0 gal
